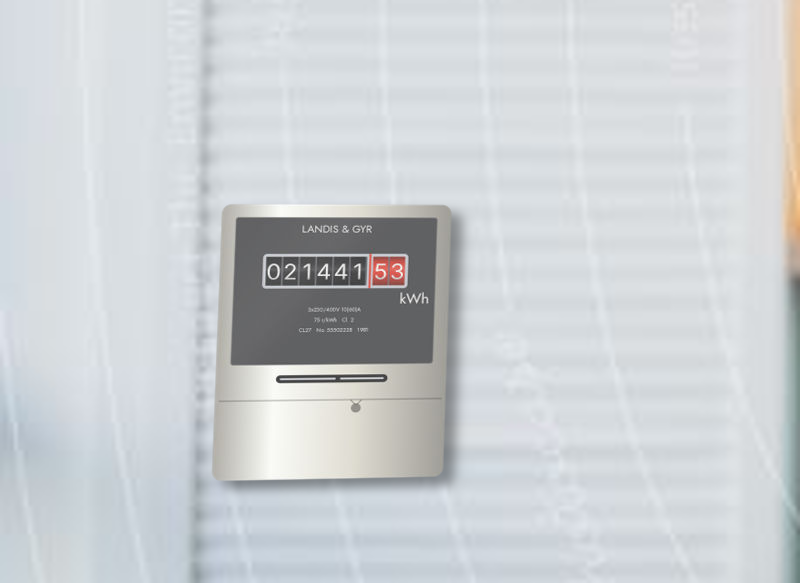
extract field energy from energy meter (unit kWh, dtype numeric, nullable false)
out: 21441.53 kWh
